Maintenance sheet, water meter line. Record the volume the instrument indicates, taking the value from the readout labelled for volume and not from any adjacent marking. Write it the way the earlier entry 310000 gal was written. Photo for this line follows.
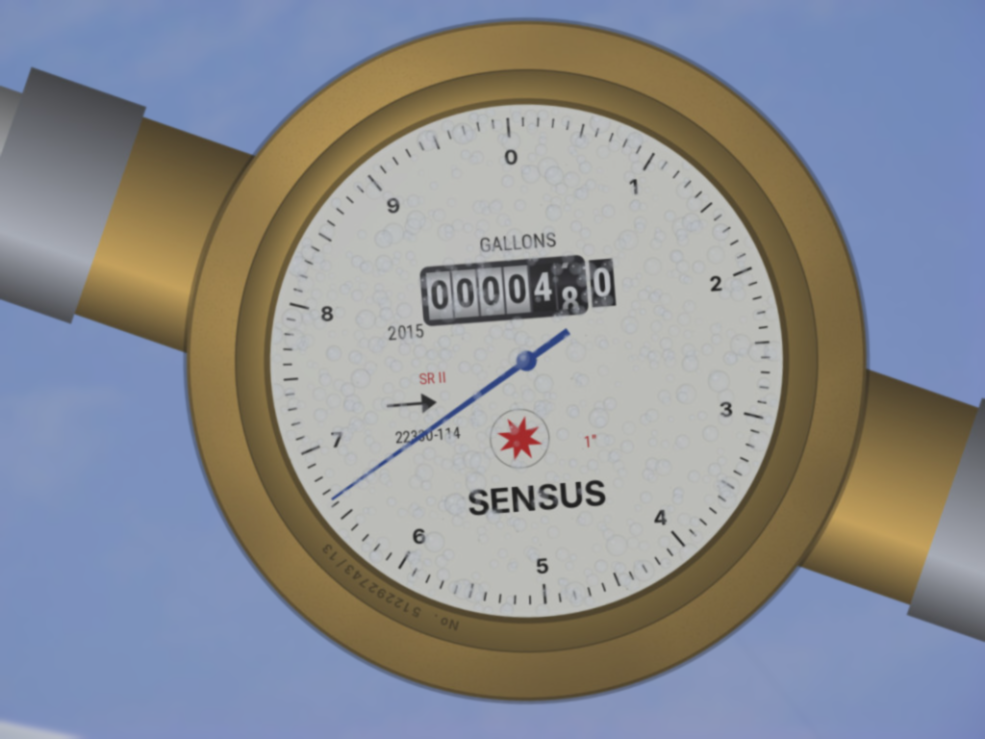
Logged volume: 476.6 gal
